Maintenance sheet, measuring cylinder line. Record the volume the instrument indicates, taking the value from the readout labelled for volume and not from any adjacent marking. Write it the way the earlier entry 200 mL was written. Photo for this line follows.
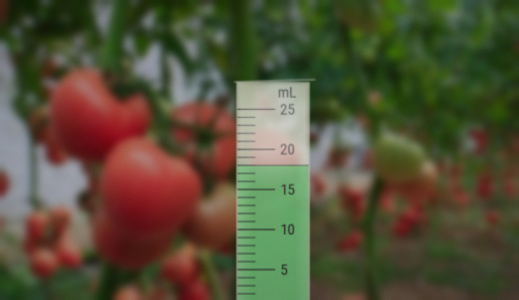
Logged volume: 18 mL
